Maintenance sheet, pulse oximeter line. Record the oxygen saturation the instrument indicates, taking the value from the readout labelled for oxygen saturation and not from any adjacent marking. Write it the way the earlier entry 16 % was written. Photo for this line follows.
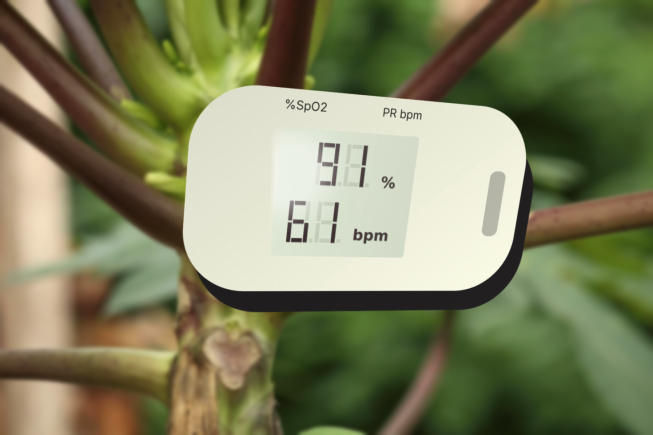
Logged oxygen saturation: 91 %
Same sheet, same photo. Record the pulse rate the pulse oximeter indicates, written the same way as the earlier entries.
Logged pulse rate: 61 bpm
